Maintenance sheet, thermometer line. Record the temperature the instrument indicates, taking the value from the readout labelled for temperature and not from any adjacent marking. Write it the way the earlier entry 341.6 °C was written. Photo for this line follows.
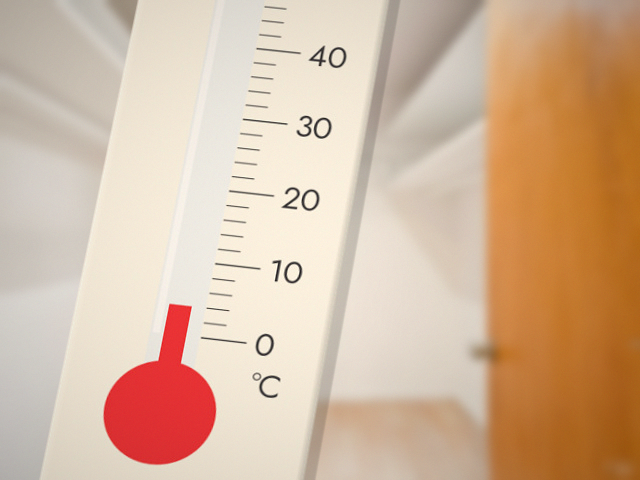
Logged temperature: 4 °C
